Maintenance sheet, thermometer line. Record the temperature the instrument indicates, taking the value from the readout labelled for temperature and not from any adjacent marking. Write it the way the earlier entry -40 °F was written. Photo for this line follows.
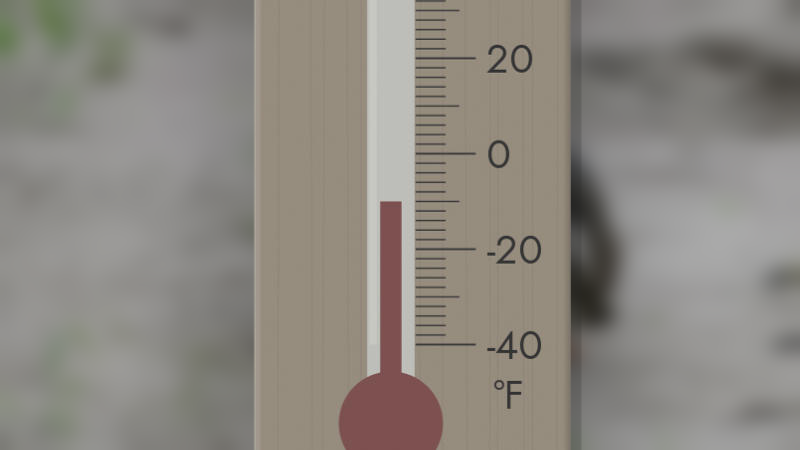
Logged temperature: -10 °F
